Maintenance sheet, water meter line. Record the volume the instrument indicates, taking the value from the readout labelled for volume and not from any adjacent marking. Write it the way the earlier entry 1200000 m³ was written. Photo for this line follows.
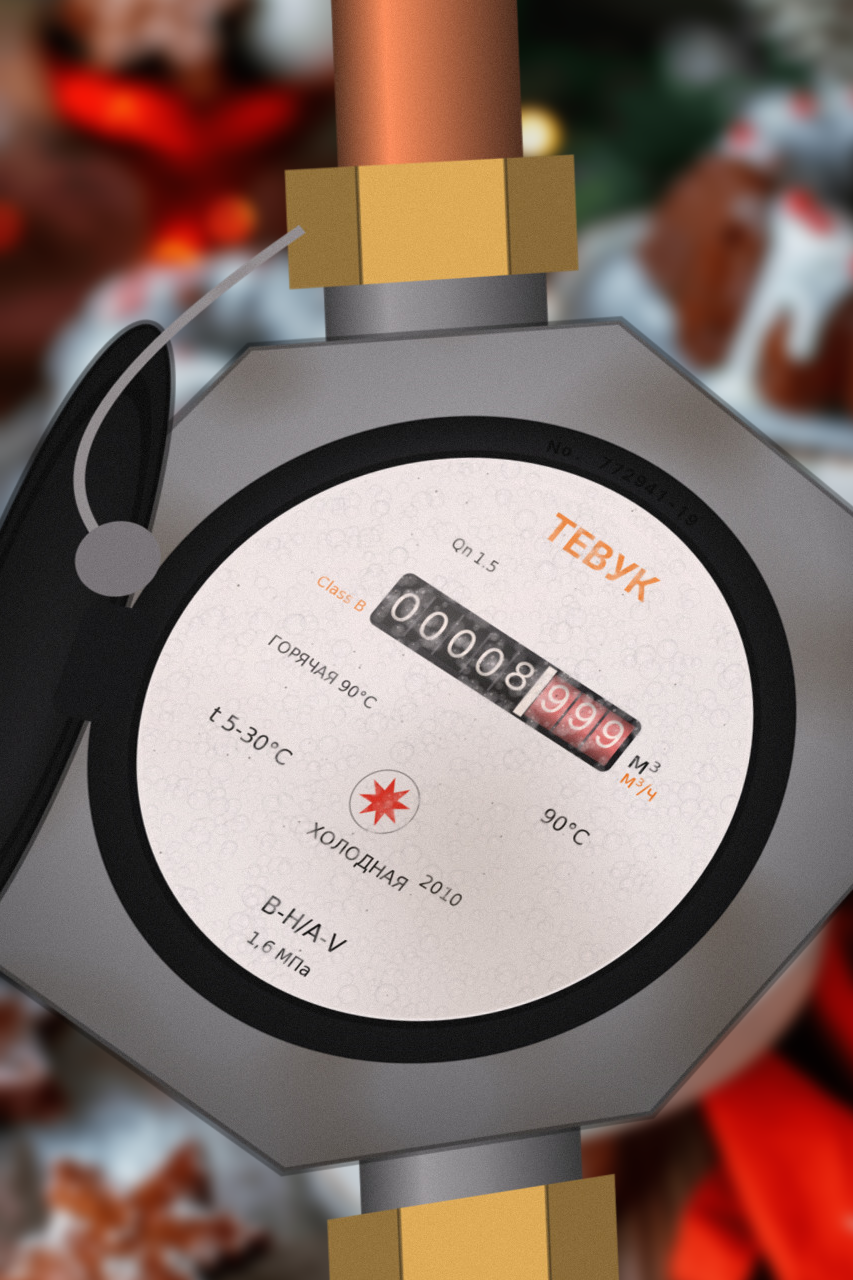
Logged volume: 8.999 m³
